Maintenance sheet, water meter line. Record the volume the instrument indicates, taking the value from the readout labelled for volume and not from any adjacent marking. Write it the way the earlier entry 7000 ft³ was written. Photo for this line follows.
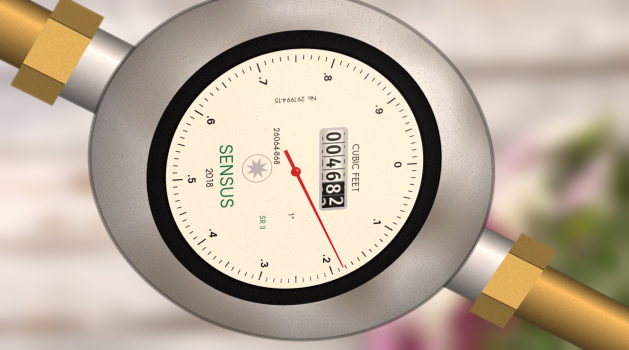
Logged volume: 4682.18 ft³
